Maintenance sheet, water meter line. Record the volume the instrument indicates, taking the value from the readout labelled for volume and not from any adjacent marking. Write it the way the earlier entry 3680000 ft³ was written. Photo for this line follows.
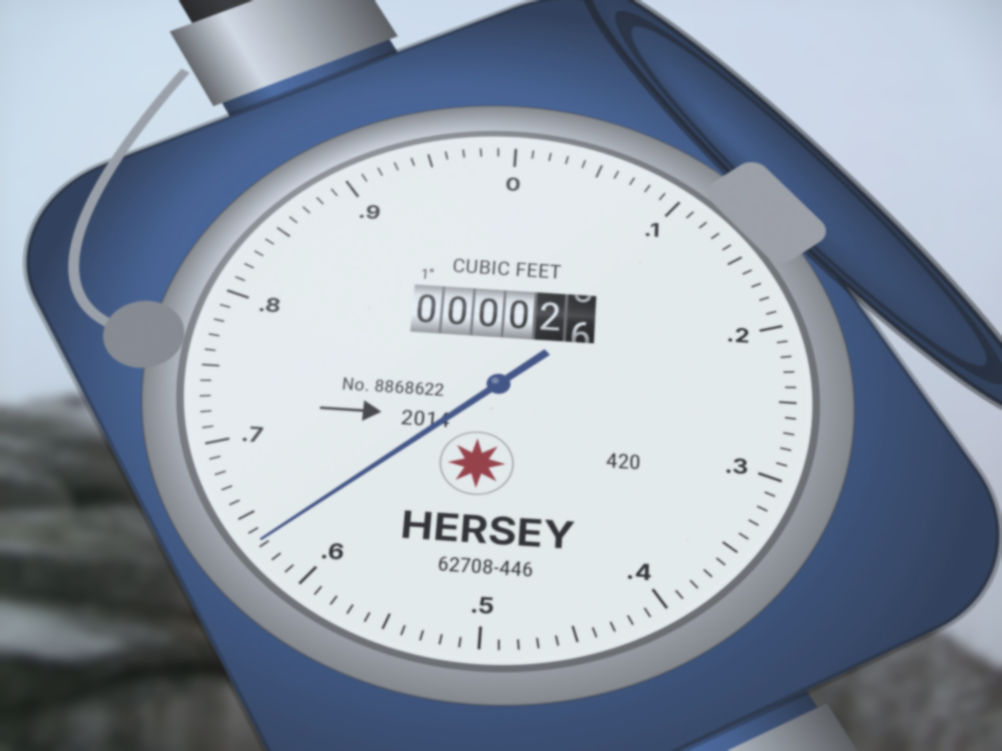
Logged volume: 25.63 ft³
